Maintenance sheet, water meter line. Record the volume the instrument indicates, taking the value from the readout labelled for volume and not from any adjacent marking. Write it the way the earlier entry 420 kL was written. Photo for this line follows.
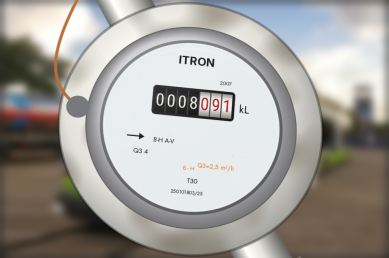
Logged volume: 8.091 kL
